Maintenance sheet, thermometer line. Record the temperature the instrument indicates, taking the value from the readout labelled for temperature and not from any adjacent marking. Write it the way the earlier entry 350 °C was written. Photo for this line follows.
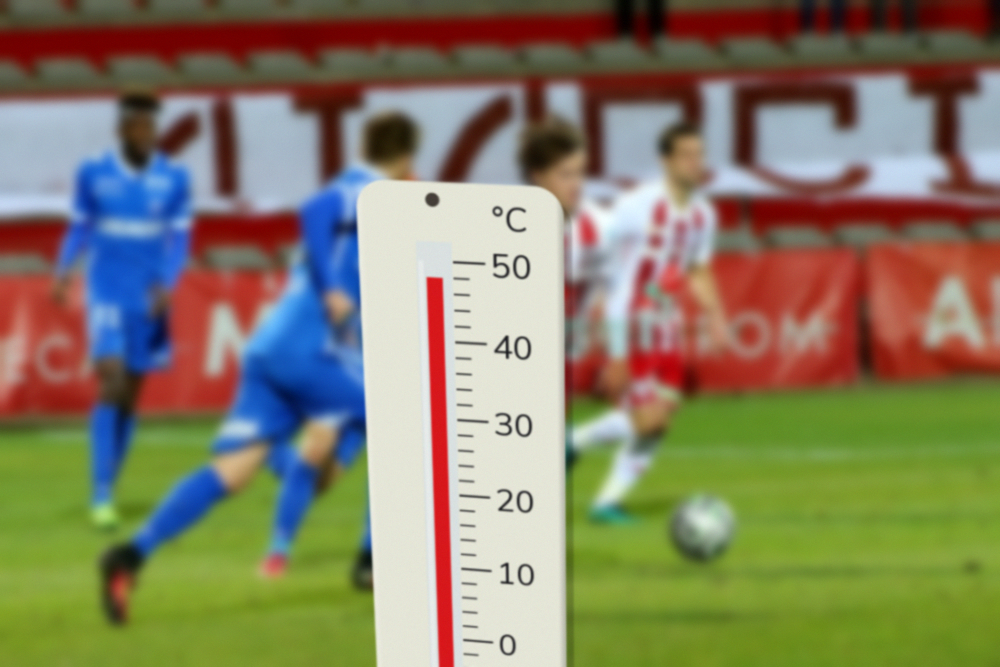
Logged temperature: 48 °C
